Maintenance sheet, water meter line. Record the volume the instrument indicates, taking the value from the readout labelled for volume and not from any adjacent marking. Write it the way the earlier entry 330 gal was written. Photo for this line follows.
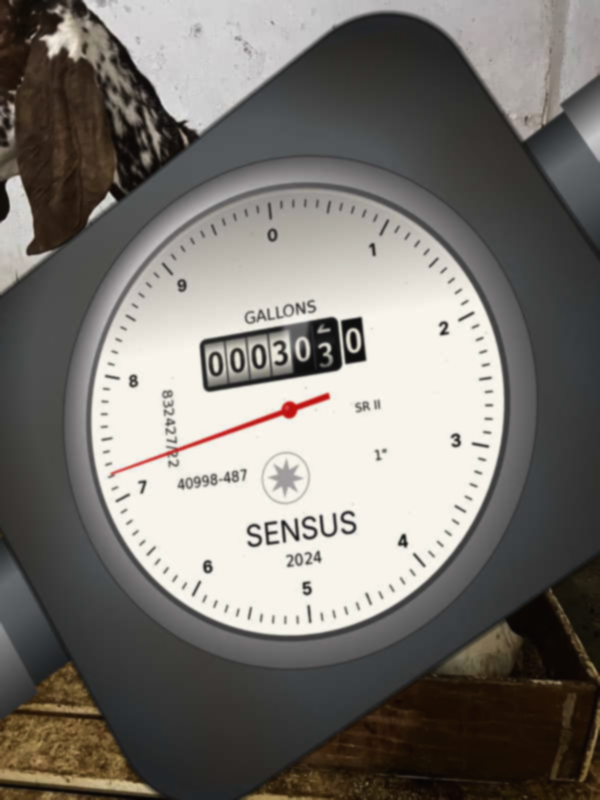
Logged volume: 3027.2 gal
